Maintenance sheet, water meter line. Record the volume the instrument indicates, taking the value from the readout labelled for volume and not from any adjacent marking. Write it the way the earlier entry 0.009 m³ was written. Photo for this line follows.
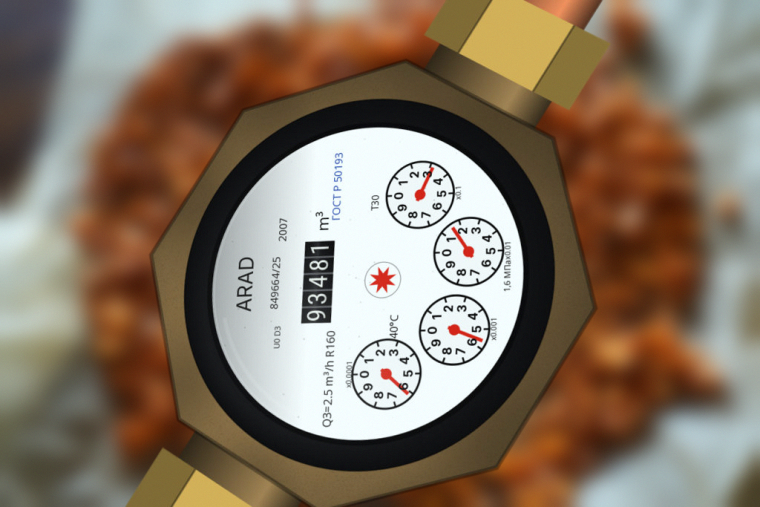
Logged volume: 93481.3156 m³
